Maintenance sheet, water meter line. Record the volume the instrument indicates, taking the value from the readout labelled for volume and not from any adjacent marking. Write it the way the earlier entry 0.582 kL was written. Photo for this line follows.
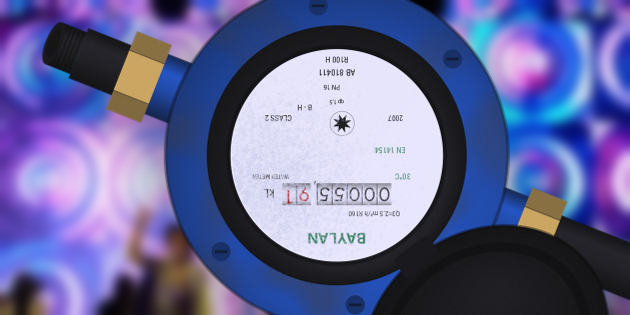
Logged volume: 55.91 kL
